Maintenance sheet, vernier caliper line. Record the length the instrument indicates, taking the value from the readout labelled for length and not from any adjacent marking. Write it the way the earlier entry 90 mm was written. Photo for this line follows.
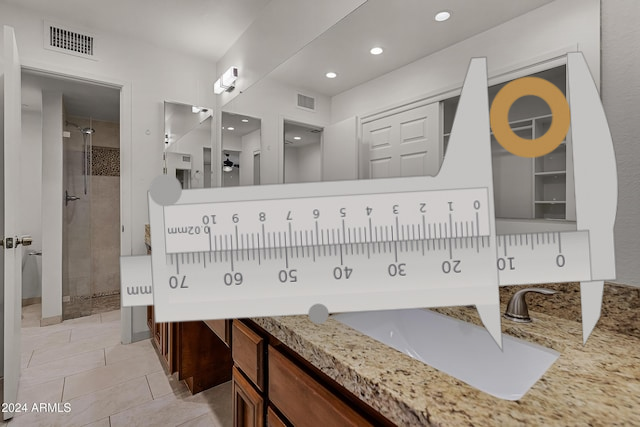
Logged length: 14.8 mm
